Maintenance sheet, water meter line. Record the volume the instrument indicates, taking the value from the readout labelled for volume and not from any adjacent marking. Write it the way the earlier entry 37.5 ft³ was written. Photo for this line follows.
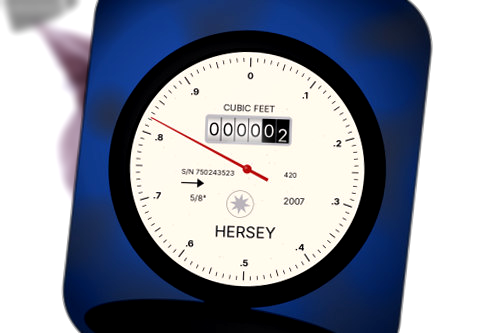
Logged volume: 1.82 ft³
